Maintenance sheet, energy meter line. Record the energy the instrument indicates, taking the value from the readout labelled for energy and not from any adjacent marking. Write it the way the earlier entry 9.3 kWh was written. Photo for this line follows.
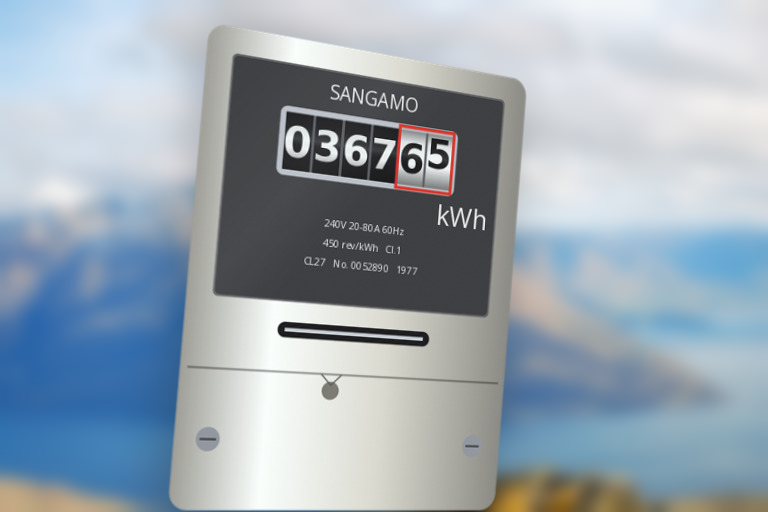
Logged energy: 367.65 kWh
